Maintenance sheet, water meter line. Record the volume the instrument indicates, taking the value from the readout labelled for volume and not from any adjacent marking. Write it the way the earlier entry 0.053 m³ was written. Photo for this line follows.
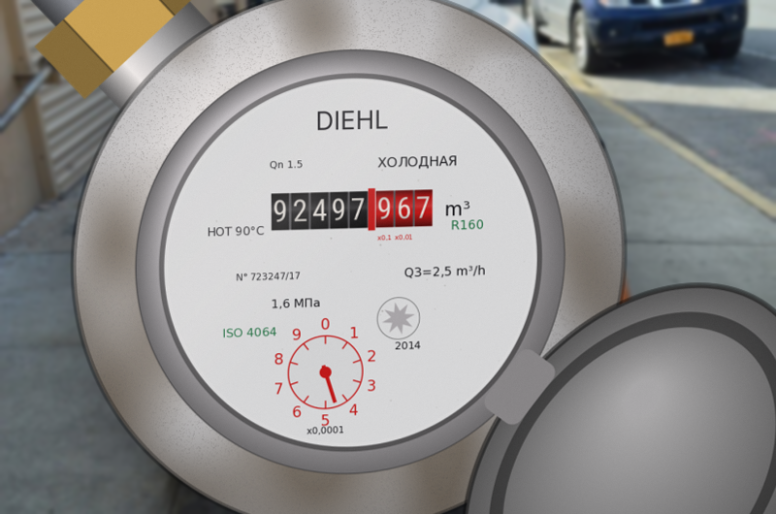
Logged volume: 92497.9674 m³
